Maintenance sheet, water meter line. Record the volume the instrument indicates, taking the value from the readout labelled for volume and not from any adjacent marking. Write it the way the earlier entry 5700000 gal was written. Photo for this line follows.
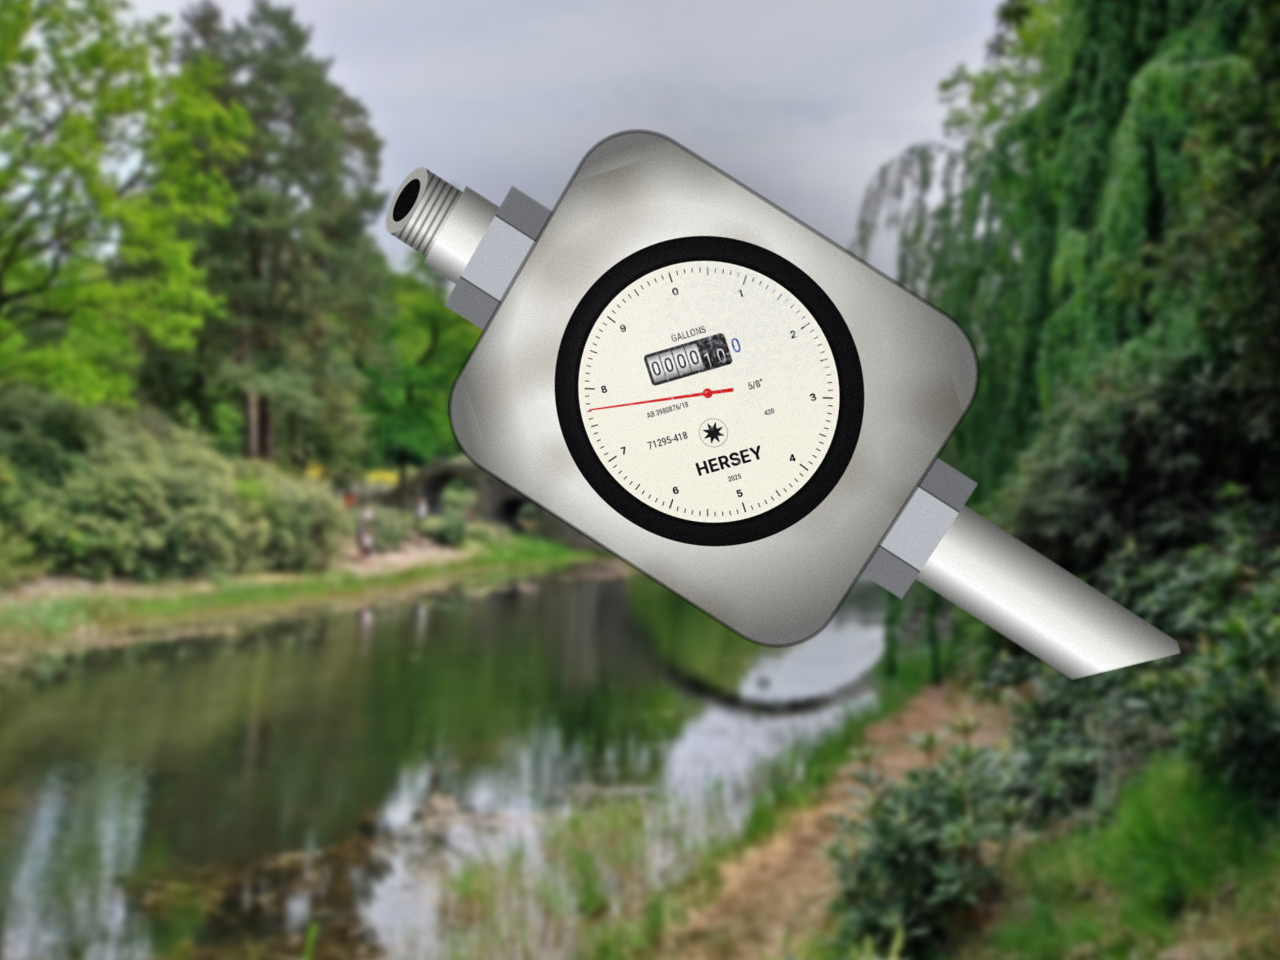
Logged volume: 97.7 gal
